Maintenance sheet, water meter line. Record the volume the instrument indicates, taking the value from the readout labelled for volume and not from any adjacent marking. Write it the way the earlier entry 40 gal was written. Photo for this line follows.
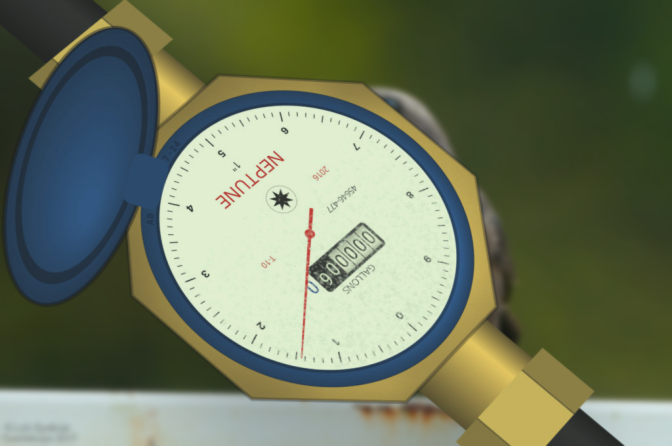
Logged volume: 61.4 gal
